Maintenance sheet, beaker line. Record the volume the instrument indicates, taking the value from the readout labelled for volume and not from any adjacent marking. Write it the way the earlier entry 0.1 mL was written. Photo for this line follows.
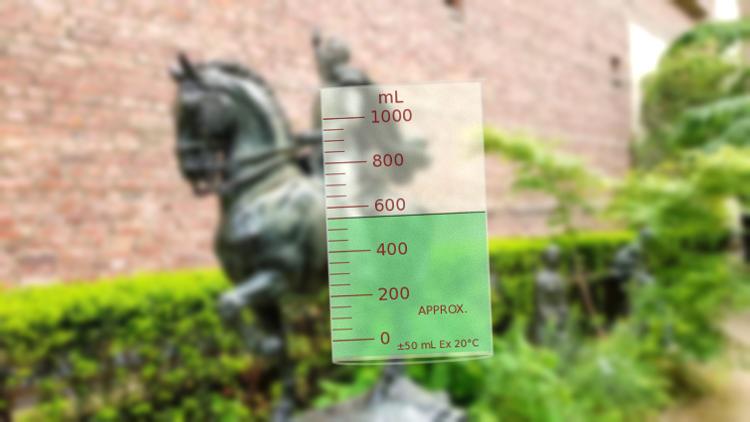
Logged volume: 550 mL
